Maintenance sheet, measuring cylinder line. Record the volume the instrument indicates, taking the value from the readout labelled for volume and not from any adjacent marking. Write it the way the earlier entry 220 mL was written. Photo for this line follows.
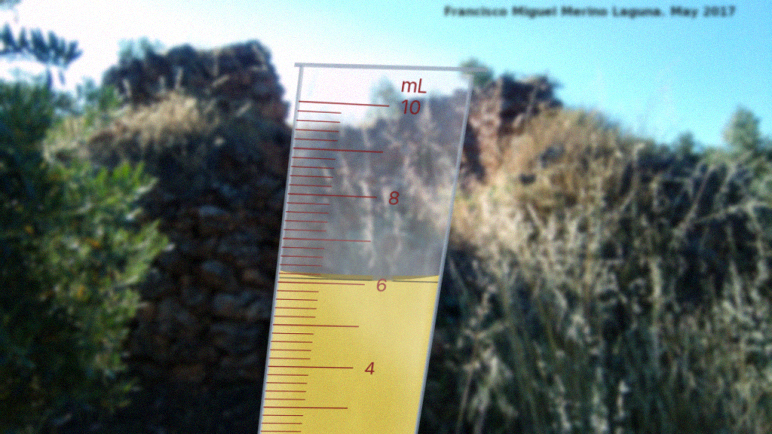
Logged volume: 6.1 mL
